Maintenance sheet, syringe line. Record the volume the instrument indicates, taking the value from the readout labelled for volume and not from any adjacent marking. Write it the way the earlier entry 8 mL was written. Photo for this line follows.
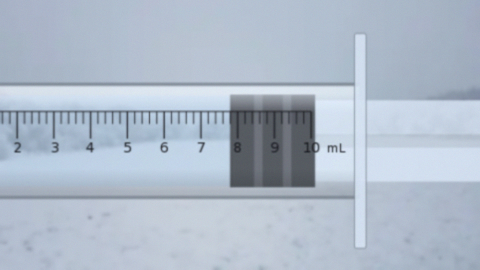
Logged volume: 7.8 mL
